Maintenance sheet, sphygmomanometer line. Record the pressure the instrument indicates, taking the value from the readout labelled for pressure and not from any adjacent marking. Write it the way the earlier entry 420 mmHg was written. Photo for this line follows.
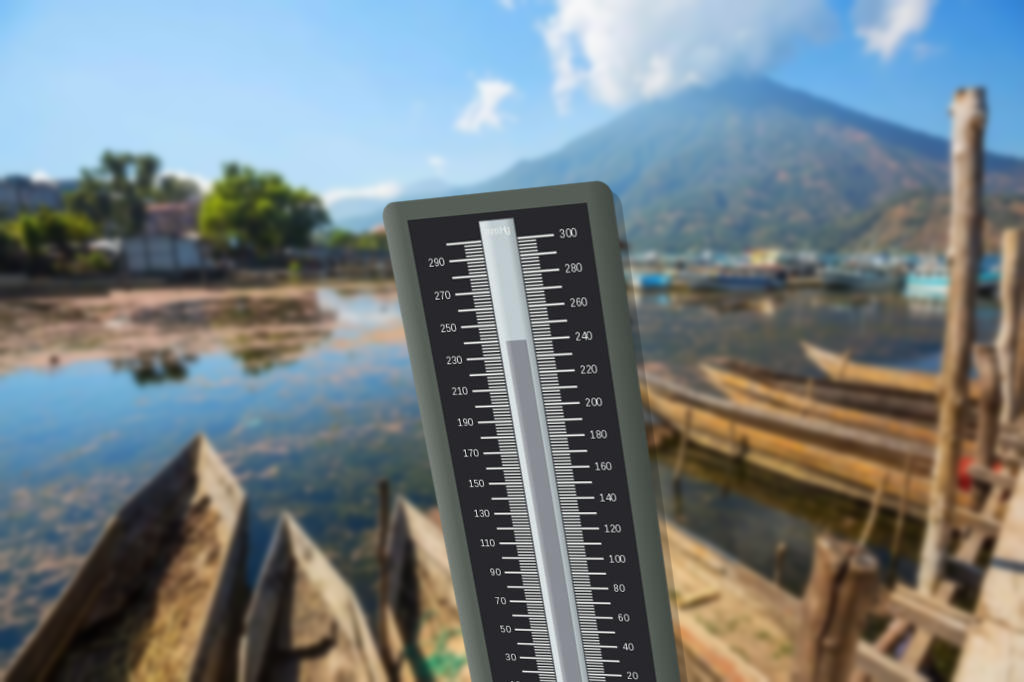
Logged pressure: 240 mmHg
